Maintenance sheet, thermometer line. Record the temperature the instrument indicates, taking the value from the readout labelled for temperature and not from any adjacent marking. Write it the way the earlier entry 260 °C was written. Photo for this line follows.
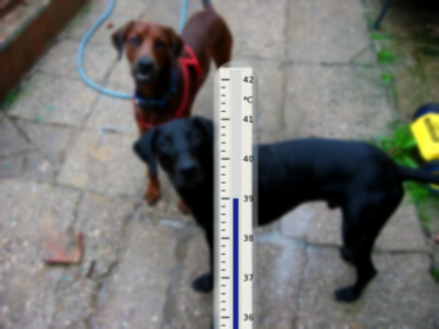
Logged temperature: 39 °C
